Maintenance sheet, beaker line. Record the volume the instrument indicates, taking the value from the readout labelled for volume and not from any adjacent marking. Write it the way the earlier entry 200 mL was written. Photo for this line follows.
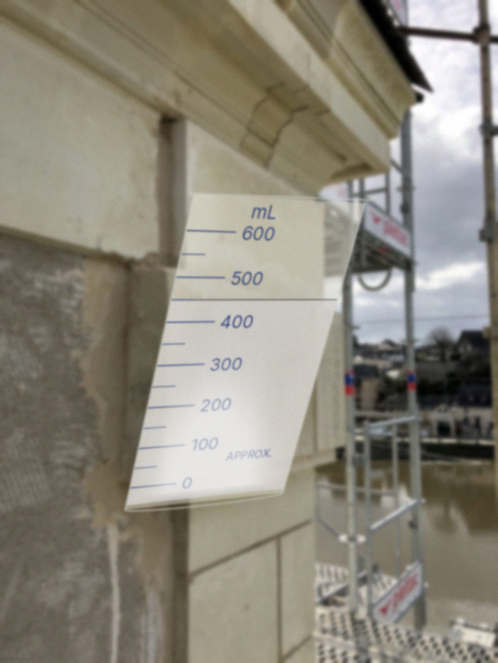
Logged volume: 450 mL
